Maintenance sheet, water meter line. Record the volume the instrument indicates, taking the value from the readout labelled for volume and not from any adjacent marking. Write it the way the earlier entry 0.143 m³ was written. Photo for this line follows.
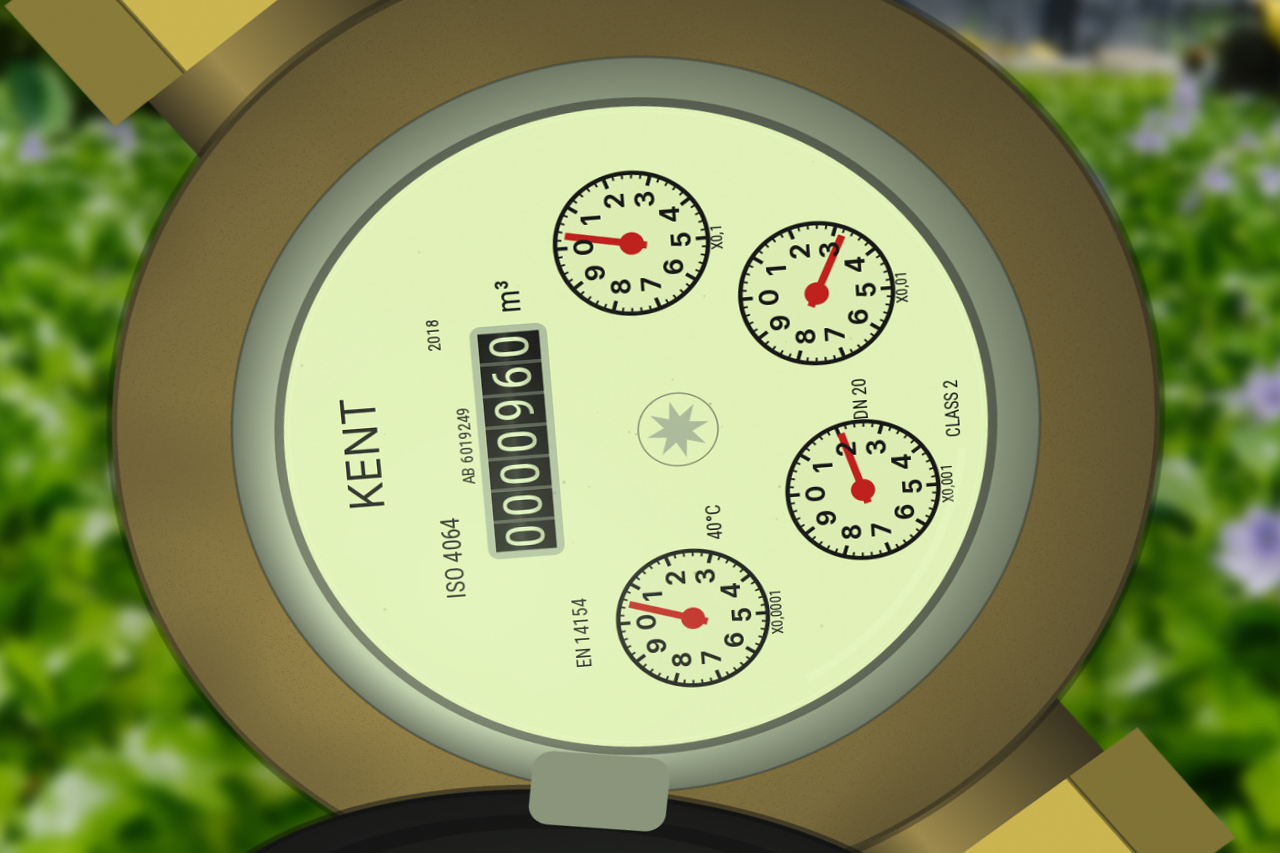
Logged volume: 960.0320 m³
